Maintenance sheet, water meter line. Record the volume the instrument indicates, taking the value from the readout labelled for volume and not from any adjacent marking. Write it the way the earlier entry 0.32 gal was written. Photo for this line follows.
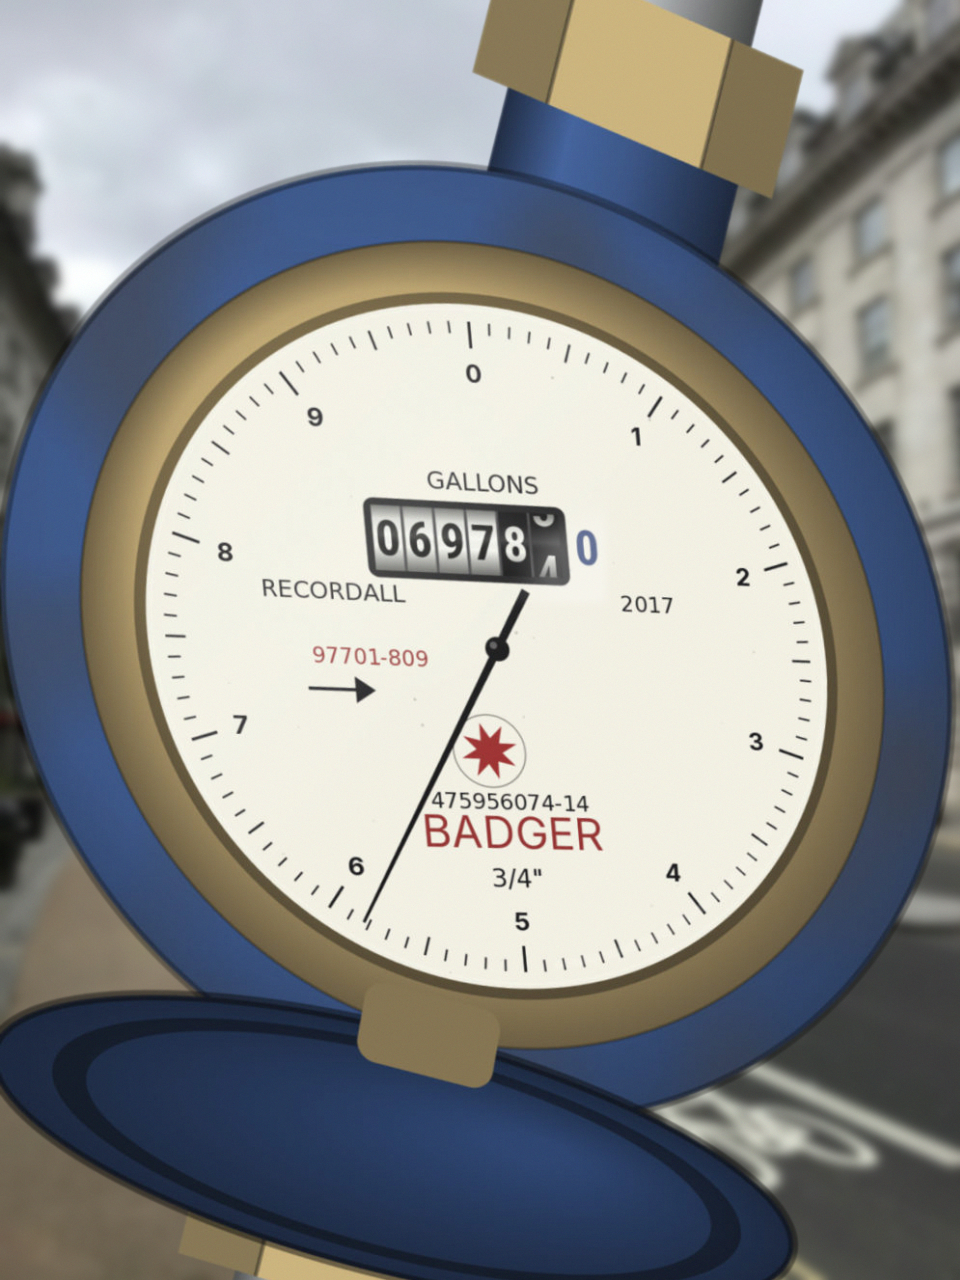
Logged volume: 697835.8 gal
